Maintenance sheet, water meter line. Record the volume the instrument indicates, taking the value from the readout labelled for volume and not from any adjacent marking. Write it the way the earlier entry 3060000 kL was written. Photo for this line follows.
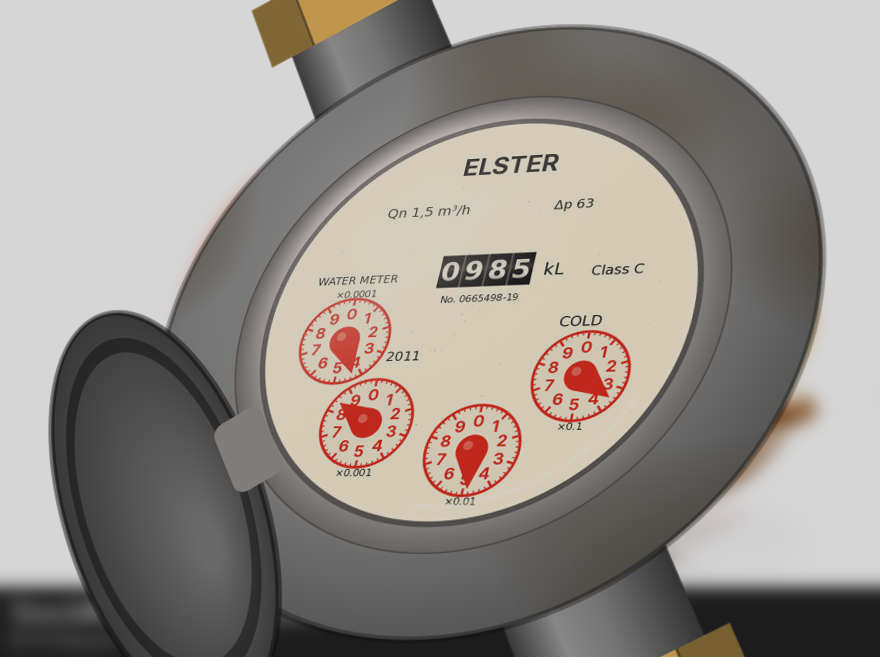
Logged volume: 985.3484 kL
